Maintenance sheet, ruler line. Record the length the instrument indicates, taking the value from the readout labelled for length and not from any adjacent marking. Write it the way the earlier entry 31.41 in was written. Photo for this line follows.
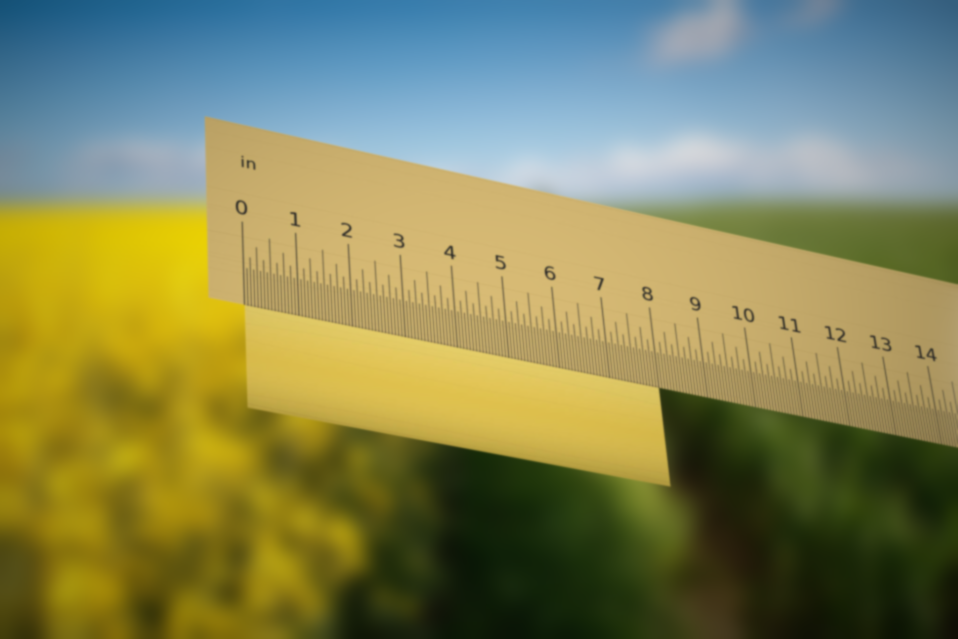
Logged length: 8 in
